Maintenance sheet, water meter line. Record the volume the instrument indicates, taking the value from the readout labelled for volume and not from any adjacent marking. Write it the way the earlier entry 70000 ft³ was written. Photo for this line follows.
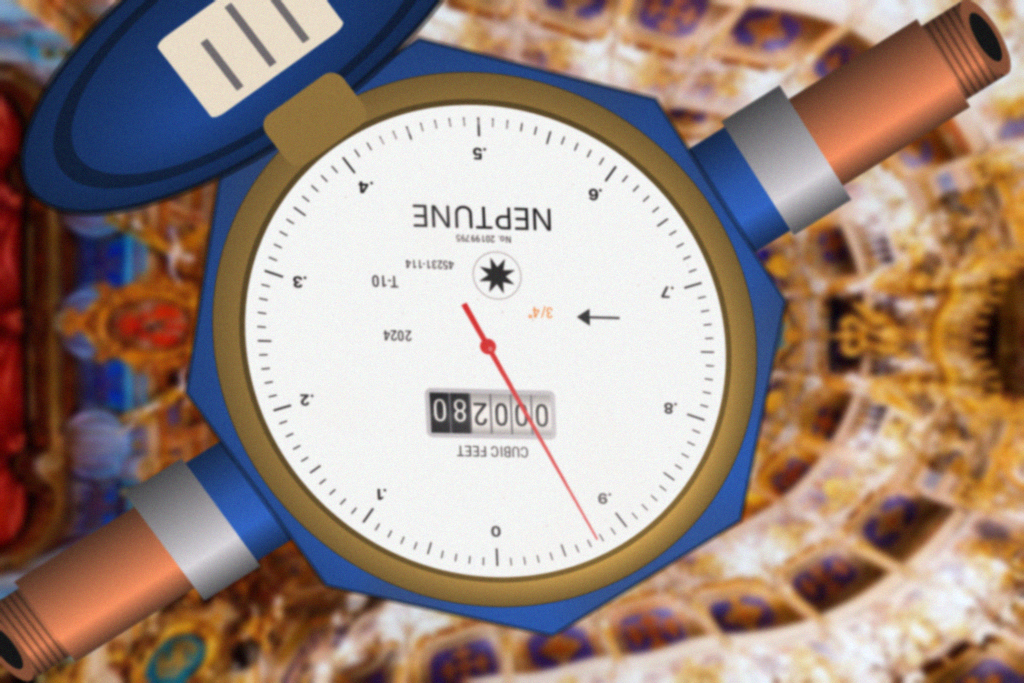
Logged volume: 279.92 ft³
